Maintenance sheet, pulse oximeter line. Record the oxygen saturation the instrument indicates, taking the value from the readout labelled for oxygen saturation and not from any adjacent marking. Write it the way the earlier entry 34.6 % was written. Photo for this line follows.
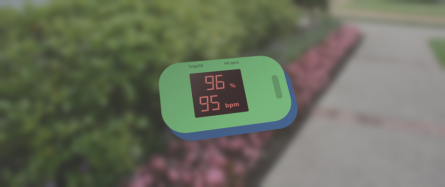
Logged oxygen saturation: 96 %
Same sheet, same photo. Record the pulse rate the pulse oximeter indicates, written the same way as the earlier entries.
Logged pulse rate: 95 bpm
